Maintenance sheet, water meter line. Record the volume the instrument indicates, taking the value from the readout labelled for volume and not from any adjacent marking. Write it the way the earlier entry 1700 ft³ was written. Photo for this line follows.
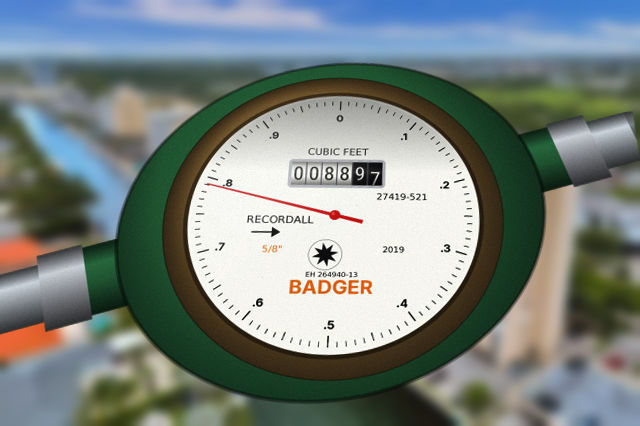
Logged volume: 8896.79 ft³
